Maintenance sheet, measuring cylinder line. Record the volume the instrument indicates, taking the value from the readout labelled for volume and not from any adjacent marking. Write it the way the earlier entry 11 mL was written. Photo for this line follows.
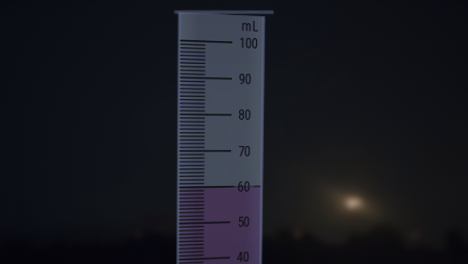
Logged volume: 60 mL
